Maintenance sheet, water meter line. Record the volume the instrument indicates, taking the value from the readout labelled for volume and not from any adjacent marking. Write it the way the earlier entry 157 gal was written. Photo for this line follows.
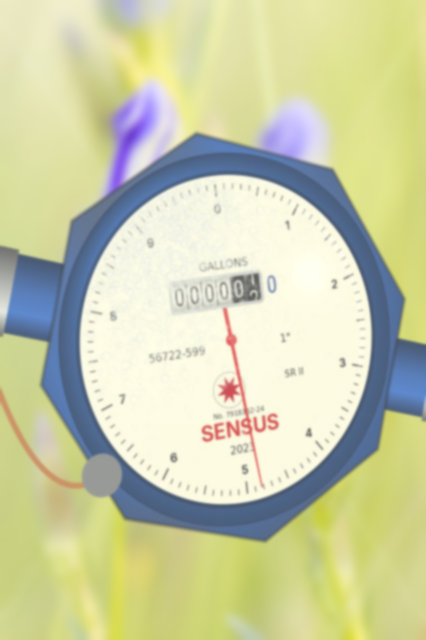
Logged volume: 14.8 gal
